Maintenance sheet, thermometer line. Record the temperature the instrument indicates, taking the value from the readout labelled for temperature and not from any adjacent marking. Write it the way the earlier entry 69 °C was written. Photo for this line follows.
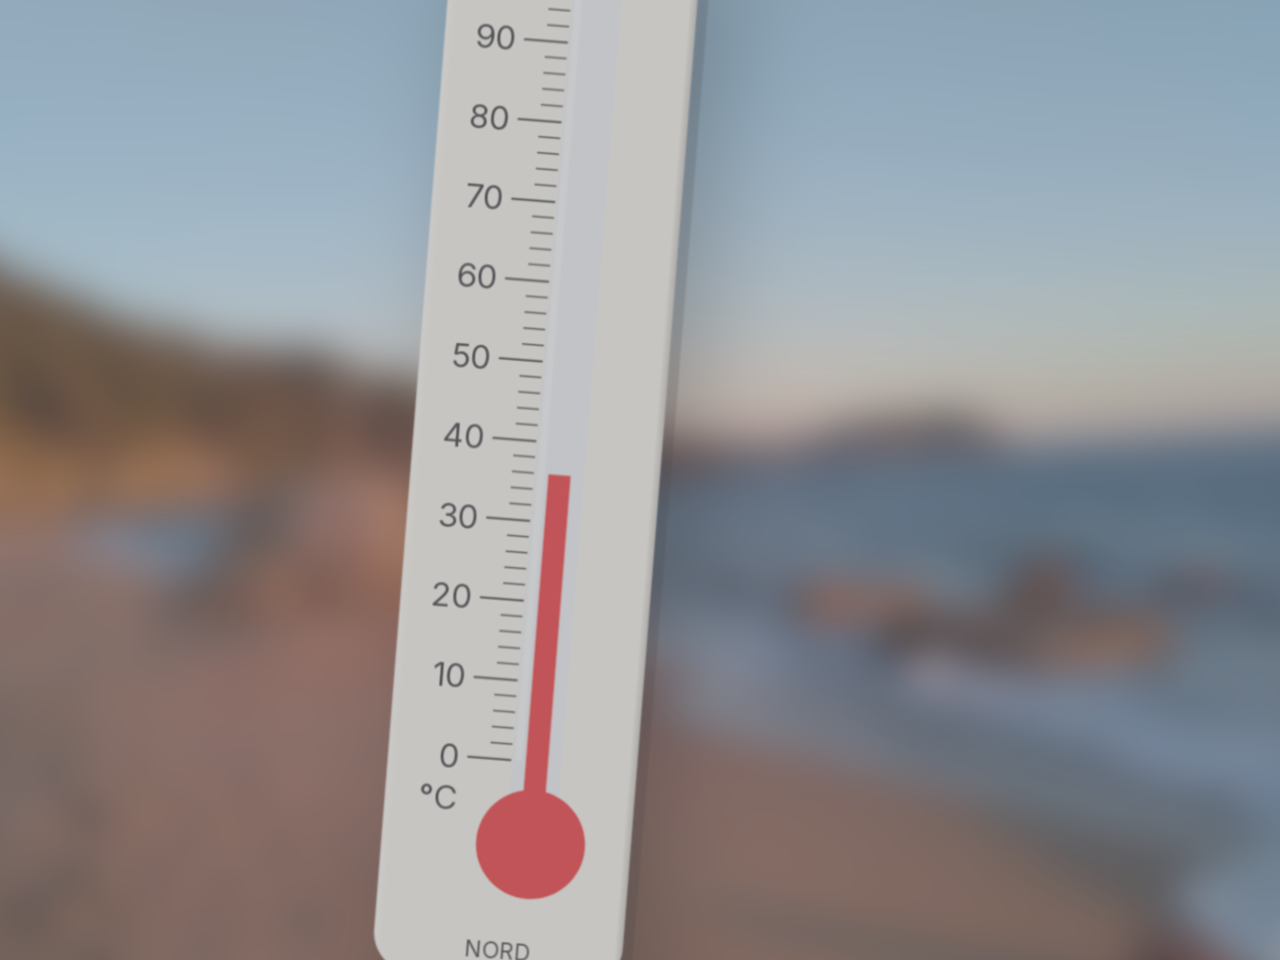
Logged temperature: 36 °C
